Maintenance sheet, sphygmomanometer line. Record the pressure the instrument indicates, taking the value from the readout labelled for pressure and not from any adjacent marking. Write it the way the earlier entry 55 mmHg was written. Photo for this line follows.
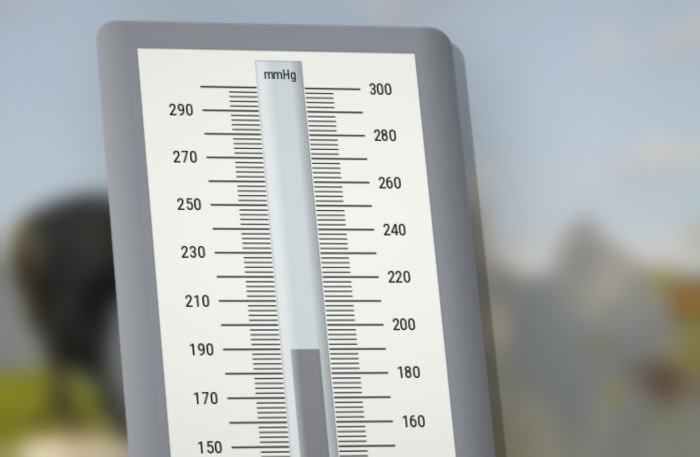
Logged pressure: 190 mmHg
